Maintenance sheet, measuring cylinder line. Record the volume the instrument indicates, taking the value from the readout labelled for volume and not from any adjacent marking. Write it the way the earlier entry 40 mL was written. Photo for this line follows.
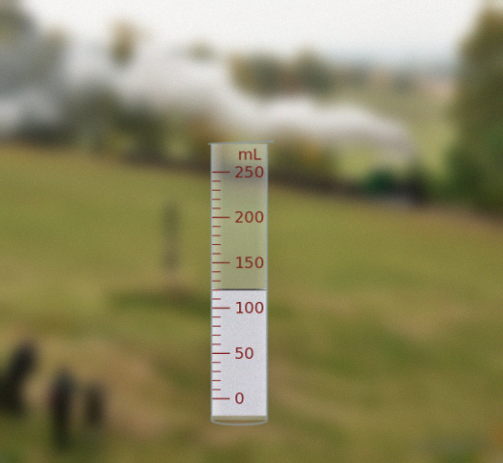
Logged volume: 120 mL
